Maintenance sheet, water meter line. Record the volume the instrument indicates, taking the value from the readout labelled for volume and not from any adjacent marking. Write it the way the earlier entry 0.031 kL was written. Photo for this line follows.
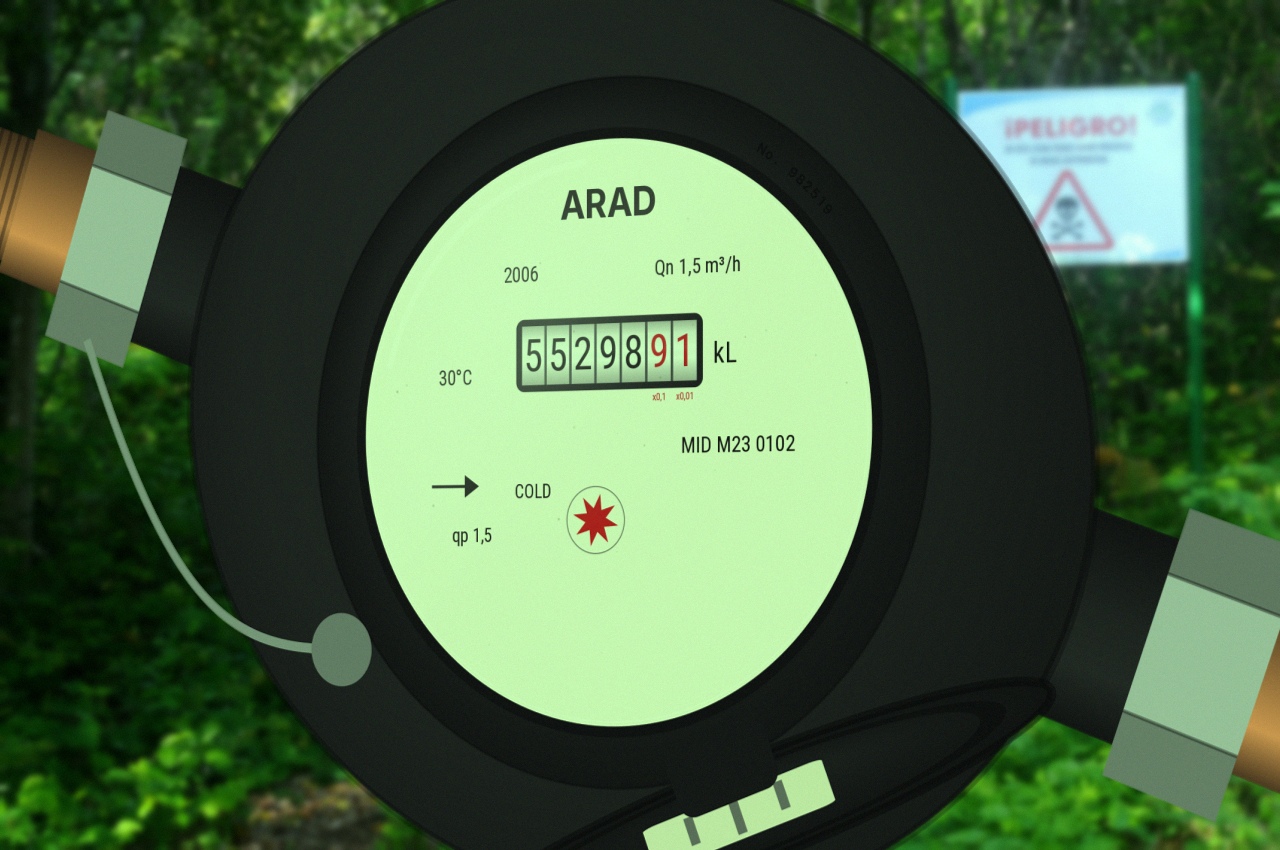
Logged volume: 55298.91 kL
